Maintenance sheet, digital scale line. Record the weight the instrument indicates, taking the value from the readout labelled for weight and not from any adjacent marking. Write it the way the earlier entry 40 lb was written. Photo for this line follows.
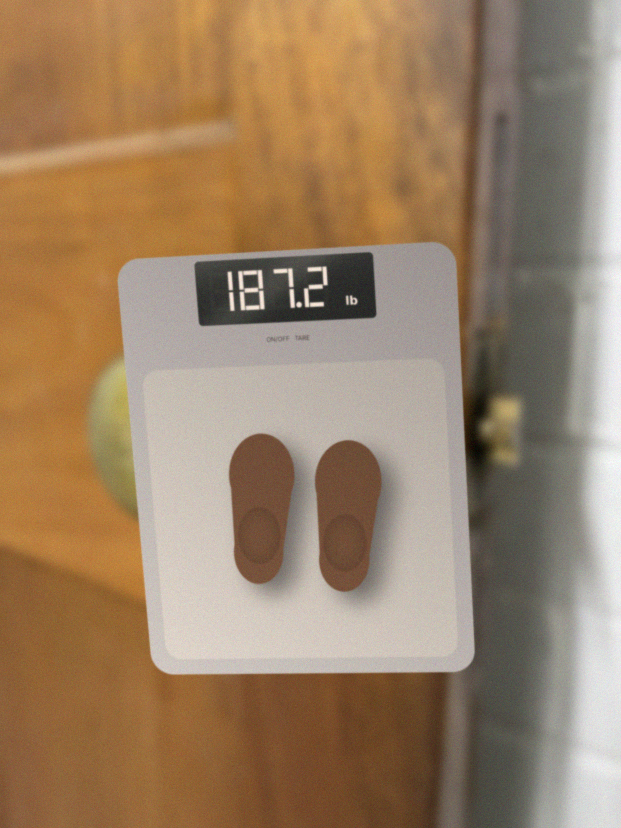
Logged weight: 187.2 lb
